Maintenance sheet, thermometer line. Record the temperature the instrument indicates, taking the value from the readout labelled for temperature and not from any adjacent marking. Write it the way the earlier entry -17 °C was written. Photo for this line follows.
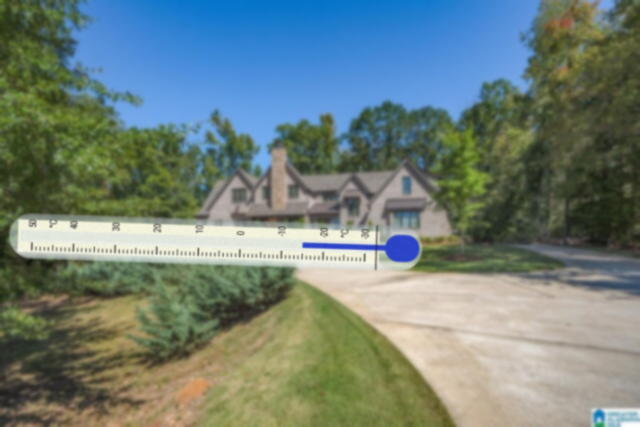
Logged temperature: -15 °C
